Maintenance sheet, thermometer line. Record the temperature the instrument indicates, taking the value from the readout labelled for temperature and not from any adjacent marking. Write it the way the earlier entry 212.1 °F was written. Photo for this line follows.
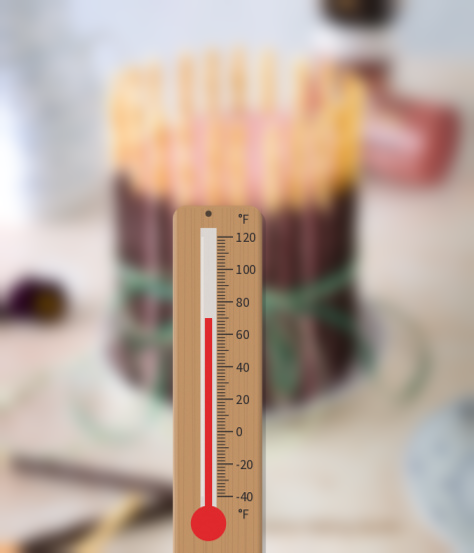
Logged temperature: 70 °F
